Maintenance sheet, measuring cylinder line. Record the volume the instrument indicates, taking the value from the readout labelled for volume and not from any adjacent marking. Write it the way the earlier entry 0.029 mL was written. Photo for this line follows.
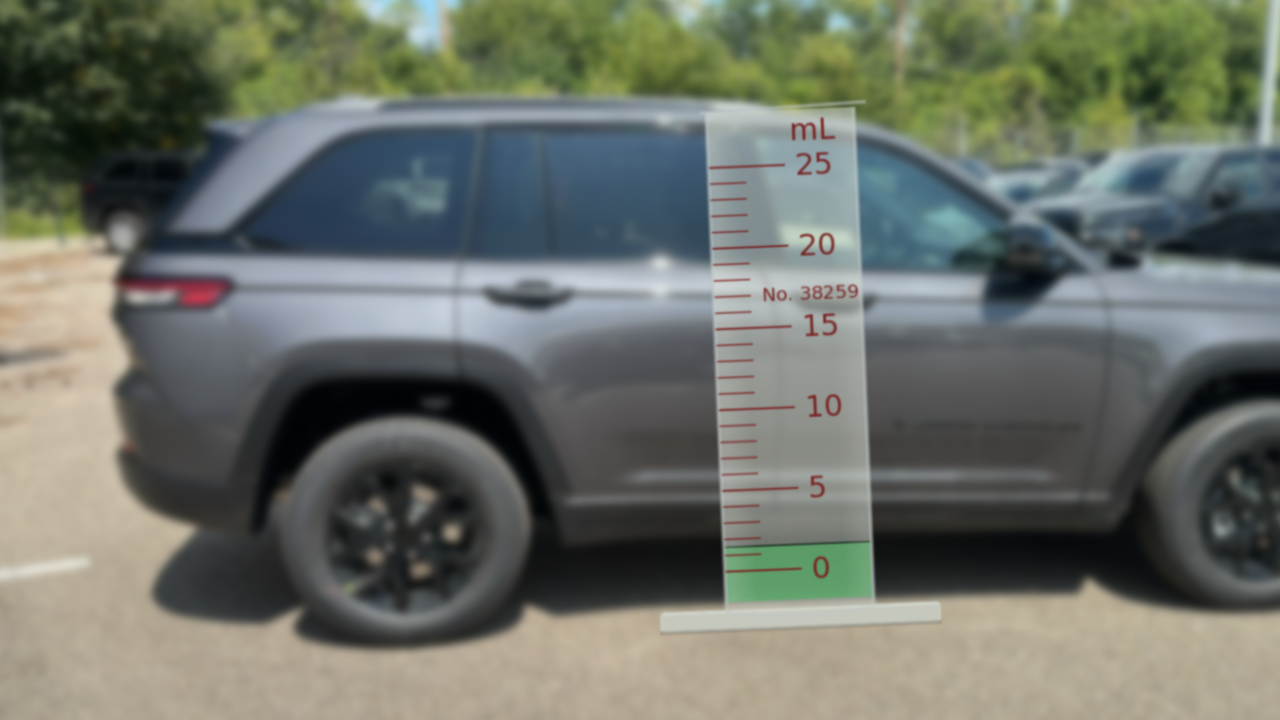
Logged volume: 1.5 mL
